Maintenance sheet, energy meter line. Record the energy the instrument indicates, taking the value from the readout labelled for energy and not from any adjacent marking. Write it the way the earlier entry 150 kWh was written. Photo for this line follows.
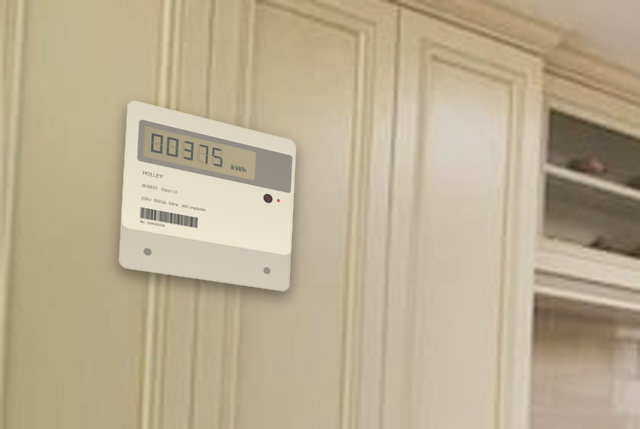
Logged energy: 375 kWh
